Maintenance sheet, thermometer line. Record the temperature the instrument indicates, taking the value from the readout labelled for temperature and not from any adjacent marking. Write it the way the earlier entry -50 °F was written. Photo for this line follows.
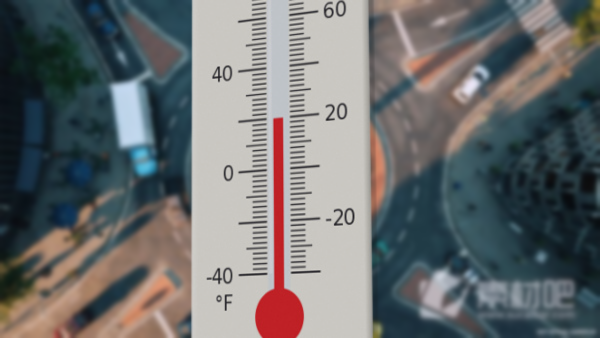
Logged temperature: 20 °F
